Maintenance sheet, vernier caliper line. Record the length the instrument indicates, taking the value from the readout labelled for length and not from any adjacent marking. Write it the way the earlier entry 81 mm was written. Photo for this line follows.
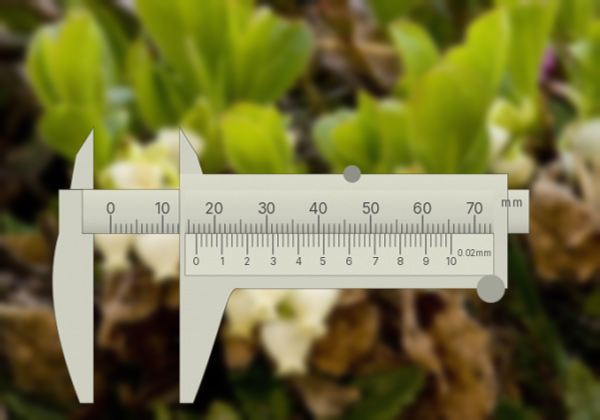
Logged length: 16.5 mm
